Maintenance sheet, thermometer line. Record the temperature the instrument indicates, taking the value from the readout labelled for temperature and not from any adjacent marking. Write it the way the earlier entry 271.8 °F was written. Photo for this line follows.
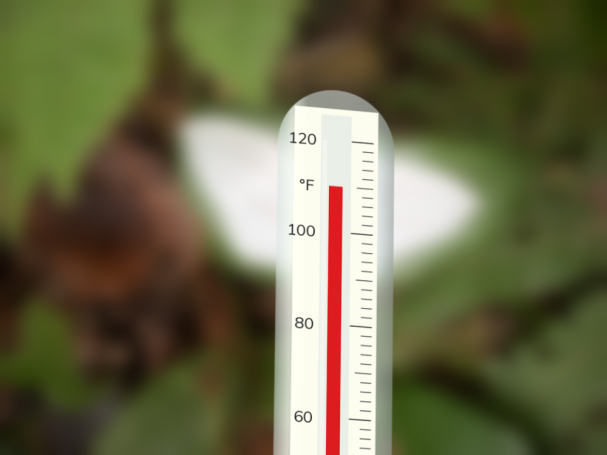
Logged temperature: 110 °F
